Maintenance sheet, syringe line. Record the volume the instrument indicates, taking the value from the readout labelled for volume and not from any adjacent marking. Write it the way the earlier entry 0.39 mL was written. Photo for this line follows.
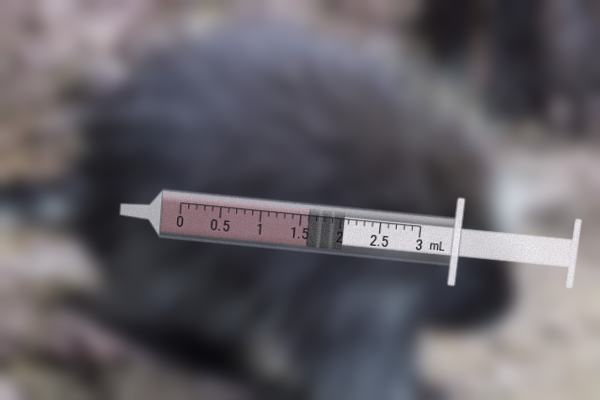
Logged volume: 1.6 mL
